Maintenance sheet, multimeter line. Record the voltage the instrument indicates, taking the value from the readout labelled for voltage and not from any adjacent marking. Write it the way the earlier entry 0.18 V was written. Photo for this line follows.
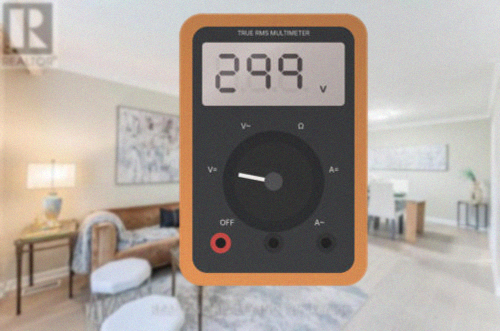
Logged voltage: 299 V
